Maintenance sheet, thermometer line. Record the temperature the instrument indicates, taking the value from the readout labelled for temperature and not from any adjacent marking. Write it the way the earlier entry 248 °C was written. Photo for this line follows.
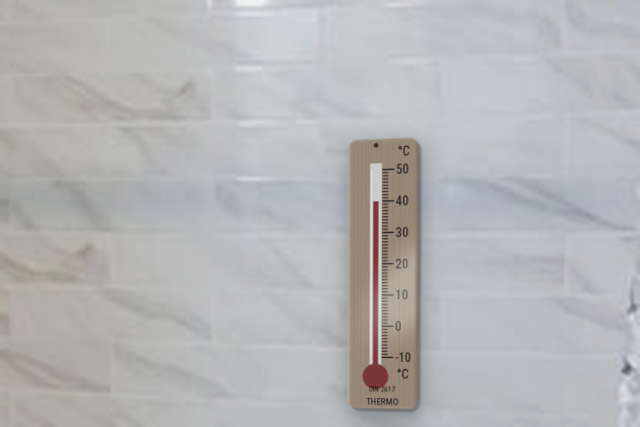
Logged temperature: 40 °C
